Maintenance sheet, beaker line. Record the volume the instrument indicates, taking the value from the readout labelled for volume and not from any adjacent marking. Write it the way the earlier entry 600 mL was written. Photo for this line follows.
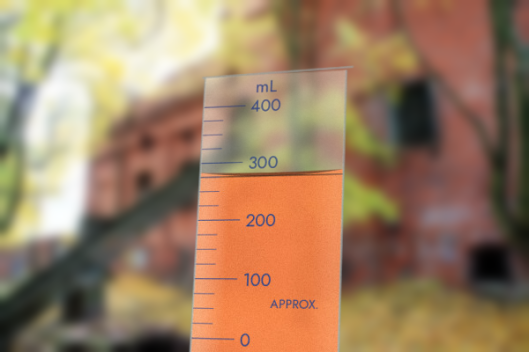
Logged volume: 275 mL
